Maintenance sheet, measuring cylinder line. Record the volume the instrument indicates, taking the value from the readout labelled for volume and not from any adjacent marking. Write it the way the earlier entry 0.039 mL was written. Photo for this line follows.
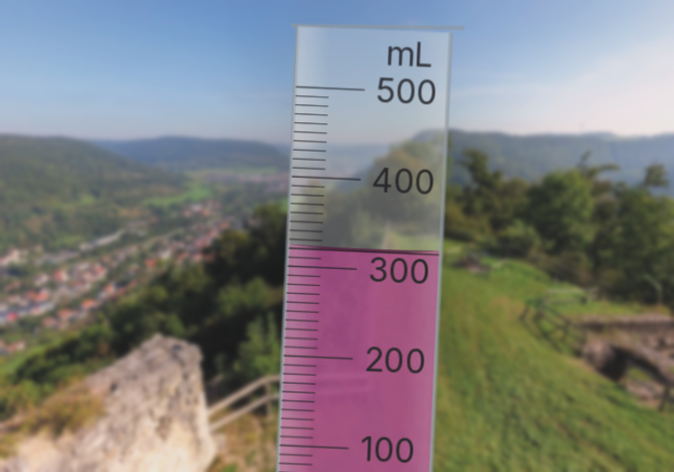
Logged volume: 320 mL
